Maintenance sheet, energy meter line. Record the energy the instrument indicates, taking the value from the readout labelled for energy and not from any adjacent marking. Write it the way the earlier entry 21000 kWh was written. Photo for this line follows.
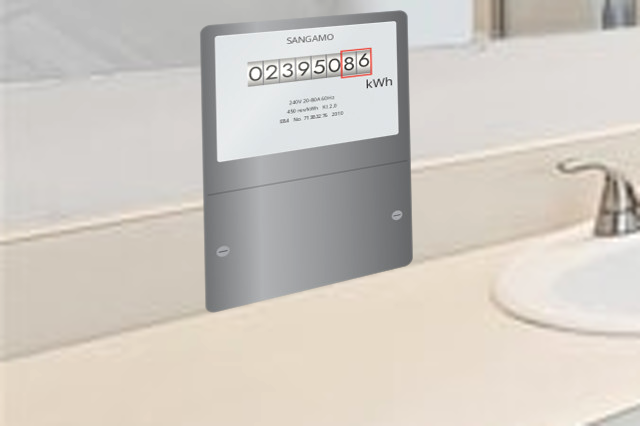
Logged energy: 23950.86 kWh
